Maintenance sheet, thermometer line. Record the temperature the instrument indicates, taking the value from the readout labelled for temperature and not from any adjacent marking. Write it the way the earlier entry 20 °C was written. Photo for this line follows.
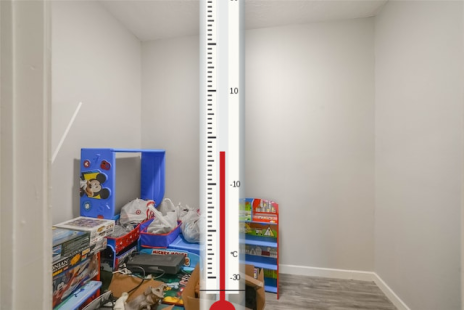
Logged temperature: -3 °C
